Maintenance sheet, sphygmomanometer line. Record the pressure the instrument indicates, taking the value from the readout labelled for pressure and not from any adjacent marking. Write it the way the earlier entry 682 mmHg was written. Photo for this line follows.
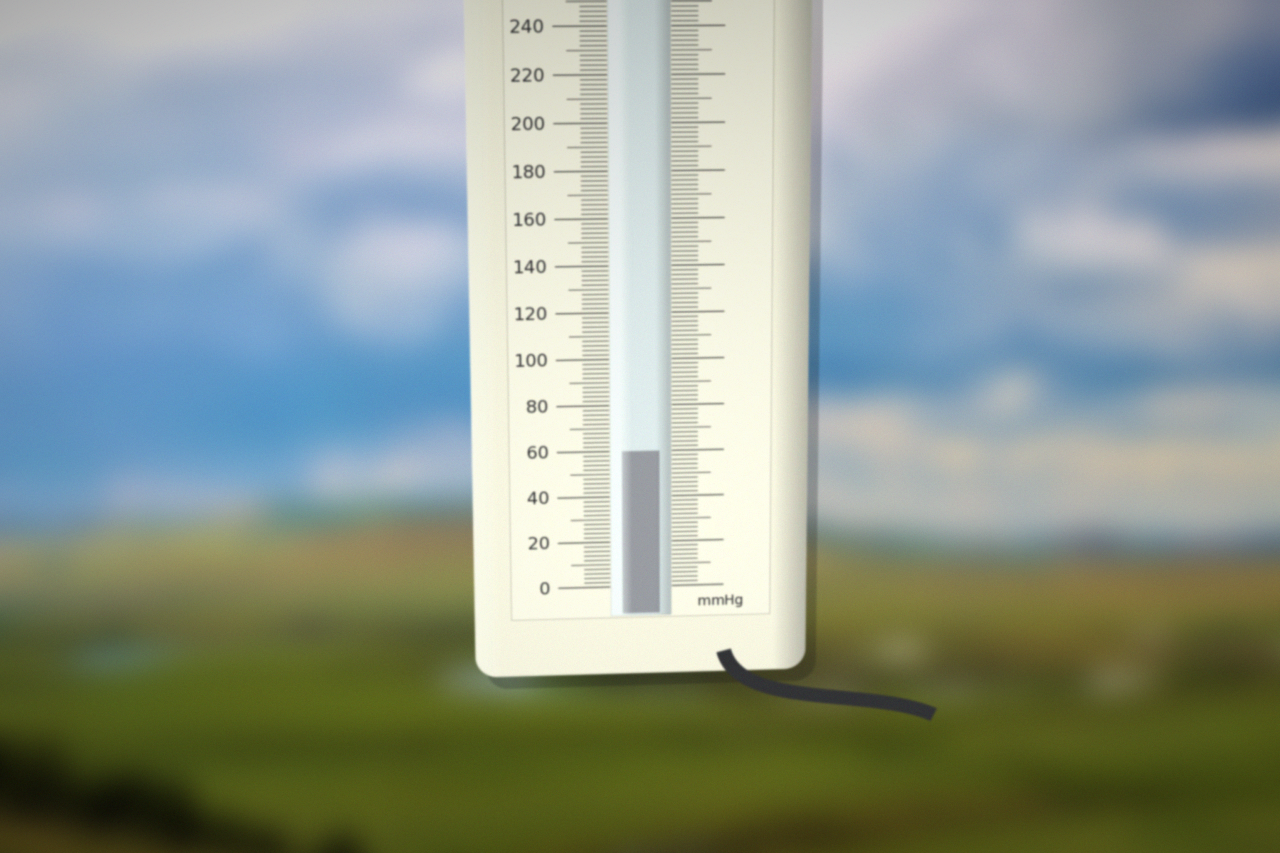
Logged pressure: 60 mmHg
